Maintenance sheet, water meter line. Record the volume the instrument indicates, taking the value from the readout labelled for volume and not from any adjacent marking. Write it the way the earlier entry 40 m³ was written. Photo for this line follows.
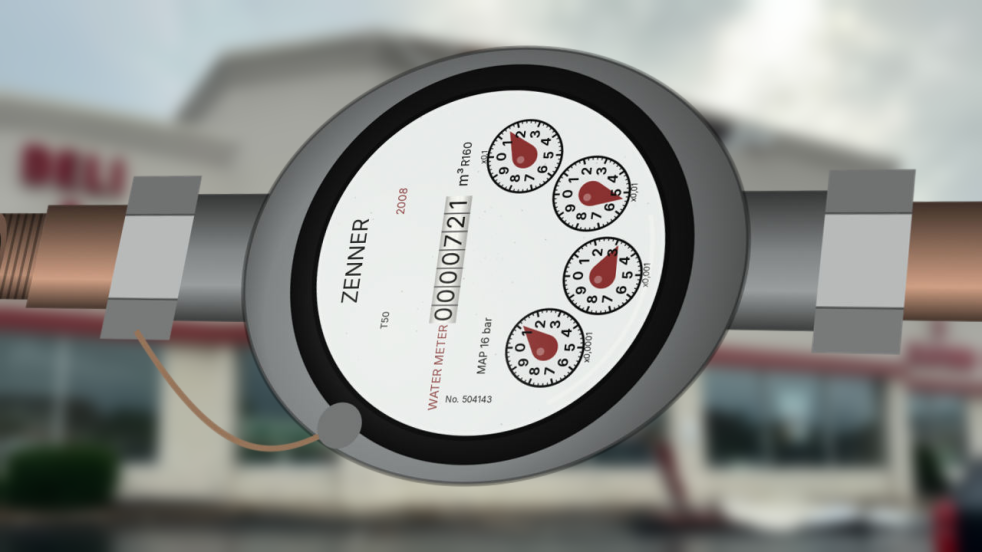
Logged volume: 721.1531 m³
